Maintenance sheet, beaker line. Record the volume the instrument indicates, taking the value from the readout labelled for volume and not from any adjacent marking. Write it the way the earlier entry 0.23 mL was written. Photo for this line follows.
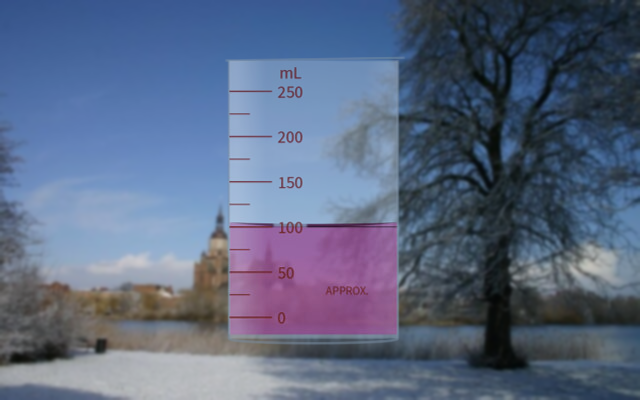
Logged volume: 100 mL
